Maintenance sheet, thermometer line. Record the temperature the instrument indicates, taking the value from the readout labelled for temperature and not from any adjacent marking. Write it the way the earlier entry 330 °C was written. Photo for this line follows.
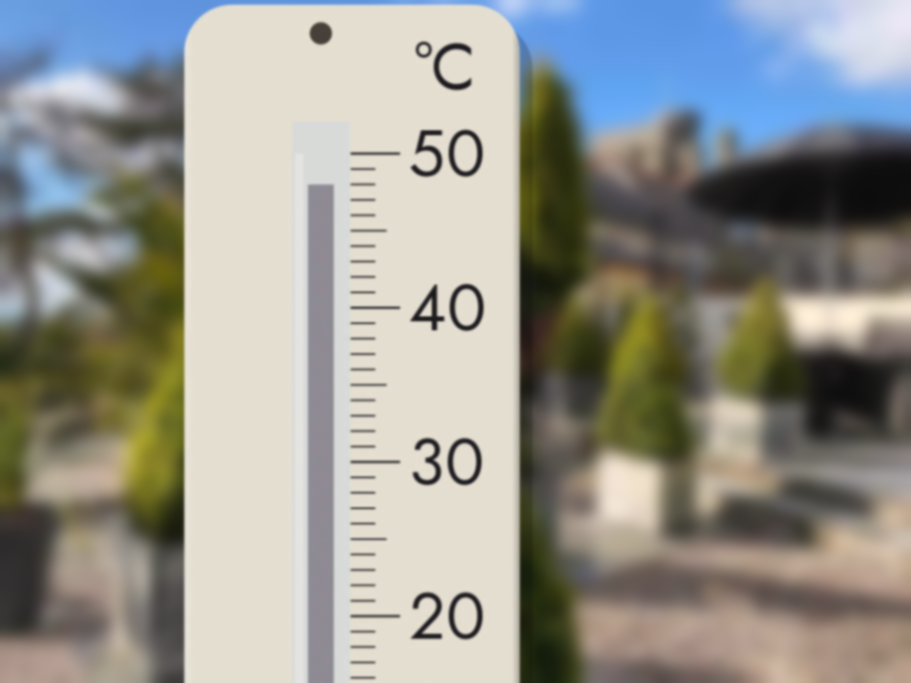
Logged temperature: 48 °C
